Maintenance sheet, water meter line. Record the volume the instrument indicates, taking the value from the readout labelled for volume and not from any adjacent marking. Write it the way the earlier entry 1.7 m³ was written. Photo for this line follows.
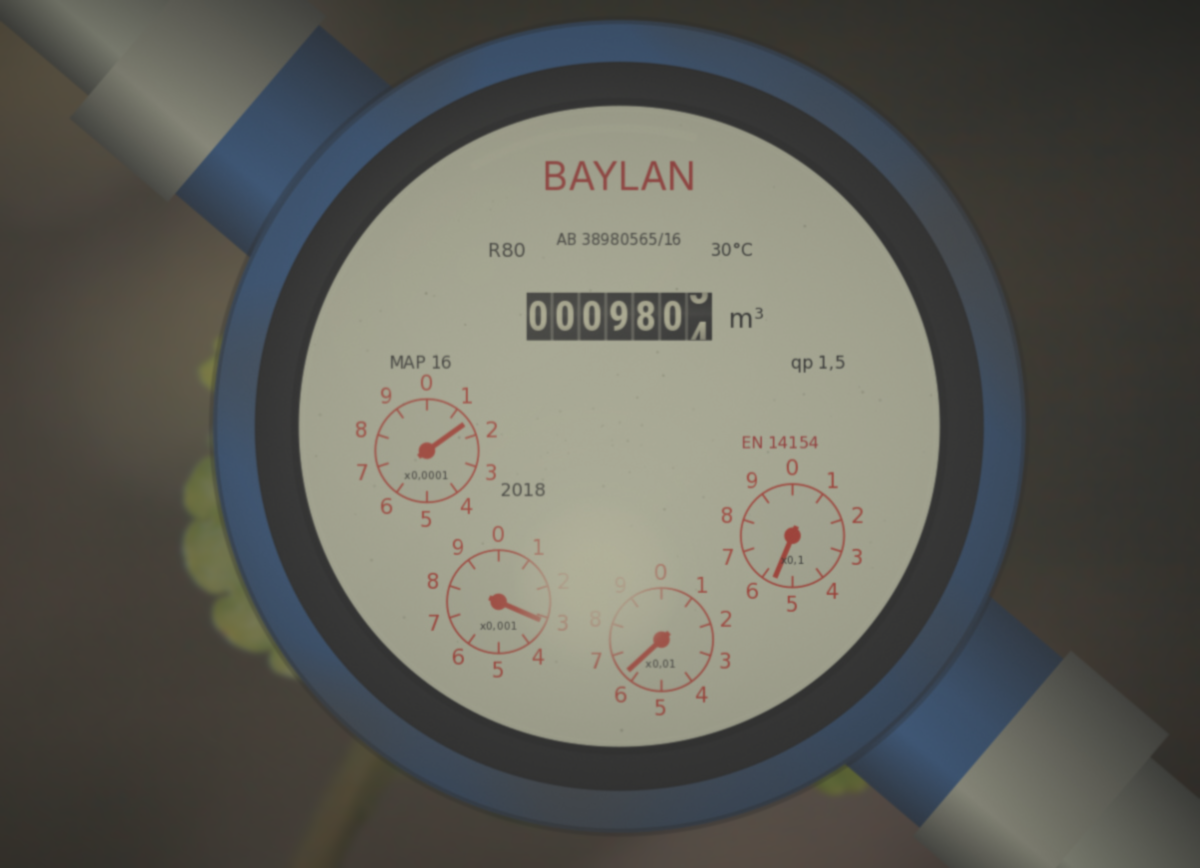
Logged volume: 9803.5631 m³
